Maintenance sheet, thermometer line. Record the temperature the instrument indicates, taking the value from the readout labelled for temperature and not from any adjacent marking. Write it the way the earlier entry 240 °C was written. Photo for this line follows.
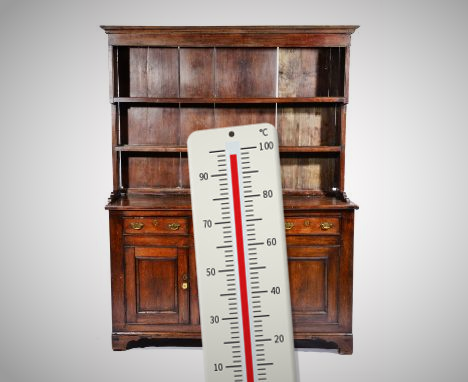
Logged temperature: 98 °C
